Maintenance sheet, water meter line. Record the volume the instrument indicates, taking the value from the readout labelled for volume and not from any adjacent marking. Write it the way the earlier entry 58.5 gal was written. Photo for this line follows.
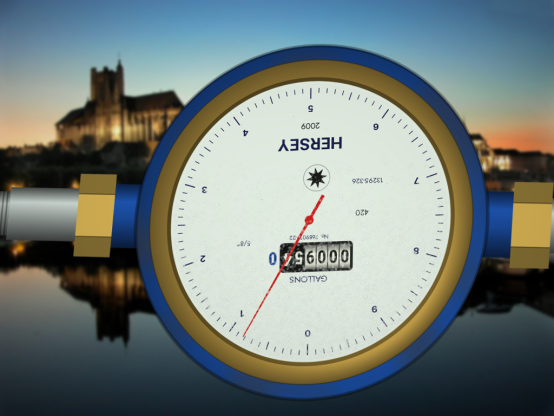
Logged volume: 9540.8 gal
